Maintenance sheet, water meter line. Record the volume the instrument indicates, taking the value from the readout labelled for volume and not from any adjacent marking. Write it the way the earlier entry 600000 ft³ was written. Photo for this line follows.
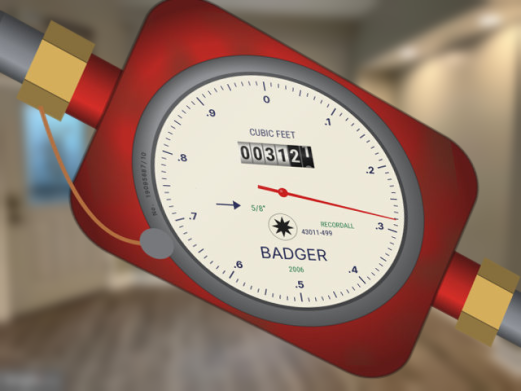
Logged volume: 3121.28 ft³
